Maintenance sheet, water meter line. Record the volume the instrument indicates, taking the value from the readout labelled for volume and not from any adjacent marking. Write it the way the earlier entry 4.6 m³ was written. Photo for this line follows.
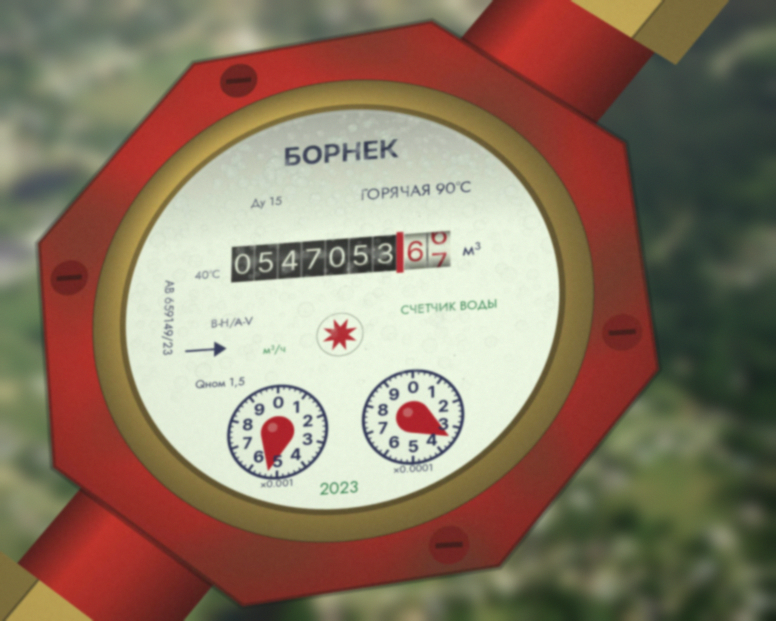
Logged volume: 547053.6653 m³
